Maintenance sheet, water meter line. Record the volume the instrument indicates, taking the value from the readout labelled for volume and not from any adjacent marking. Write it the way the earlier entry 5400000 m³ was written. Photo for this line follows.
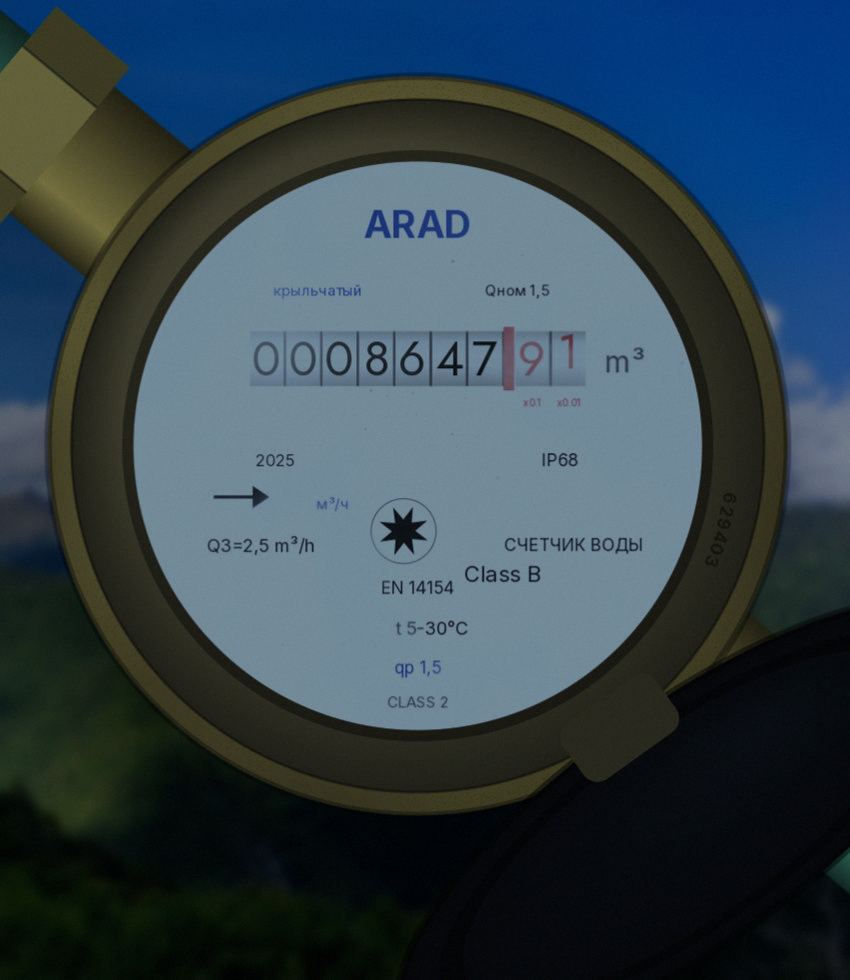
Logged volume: 8647.91 m³
